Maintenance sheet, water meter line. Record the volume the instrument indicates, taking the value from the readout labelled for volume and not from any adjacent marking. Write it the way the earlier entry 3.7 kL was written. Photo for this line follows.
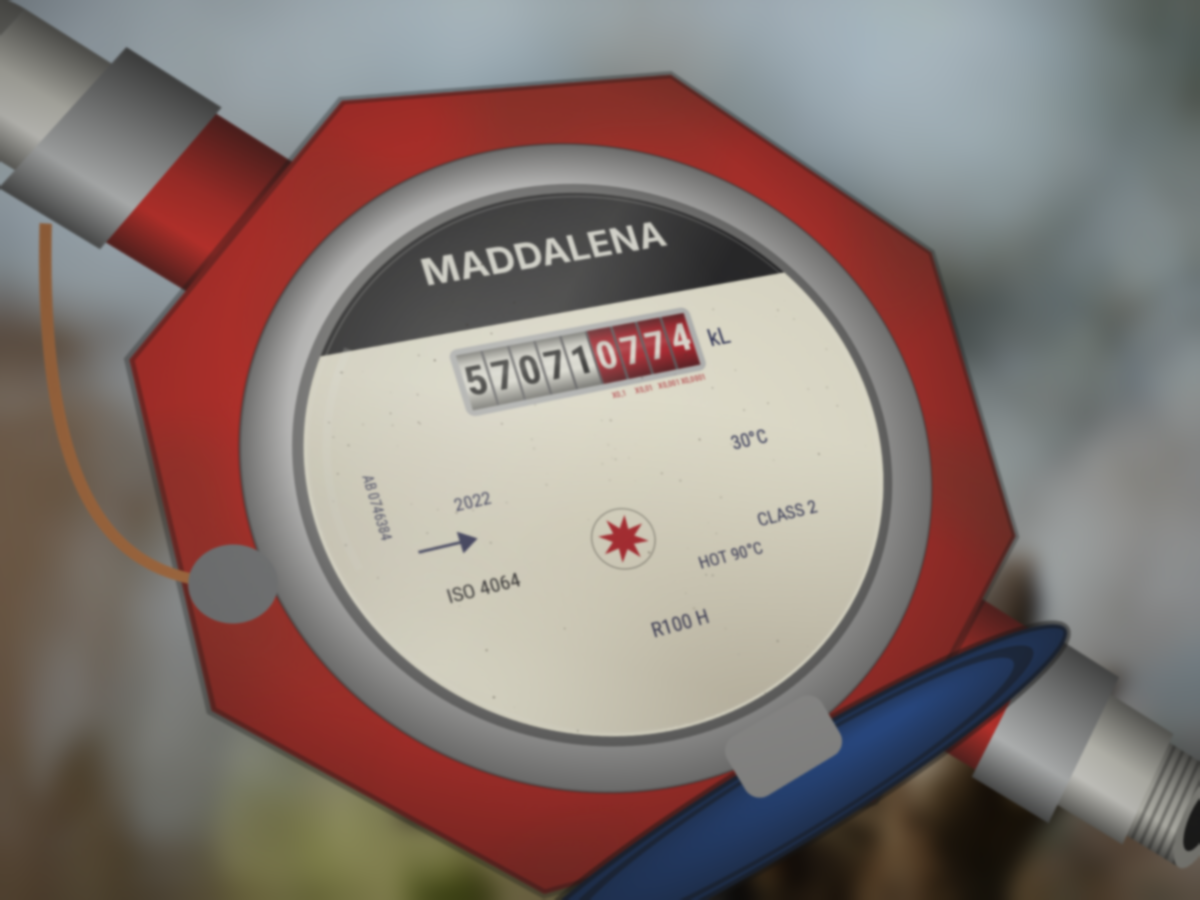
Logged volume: 57071.0774 kL
